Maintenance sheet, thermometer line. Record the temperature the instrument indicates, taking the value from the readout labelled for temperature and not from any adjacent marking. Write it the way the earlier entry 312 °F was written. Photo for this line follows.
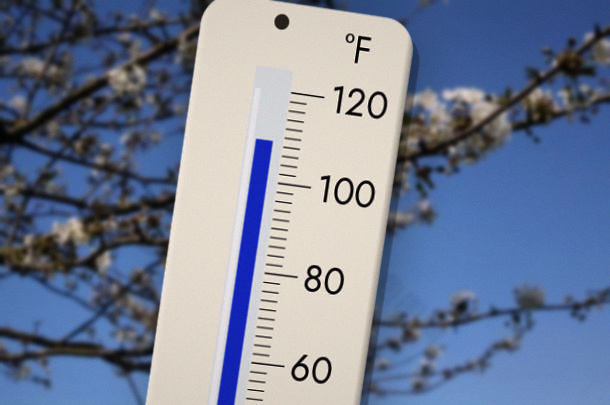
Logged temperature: 109 °F
